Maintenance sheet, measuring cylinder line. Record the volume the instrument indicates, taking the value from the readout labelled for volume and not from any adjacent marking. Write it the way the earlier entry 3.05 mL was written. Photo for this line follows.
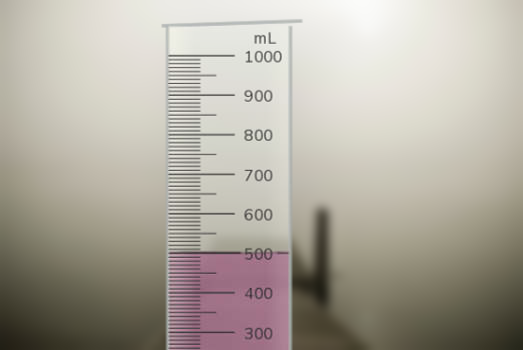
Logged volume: 500 mL
